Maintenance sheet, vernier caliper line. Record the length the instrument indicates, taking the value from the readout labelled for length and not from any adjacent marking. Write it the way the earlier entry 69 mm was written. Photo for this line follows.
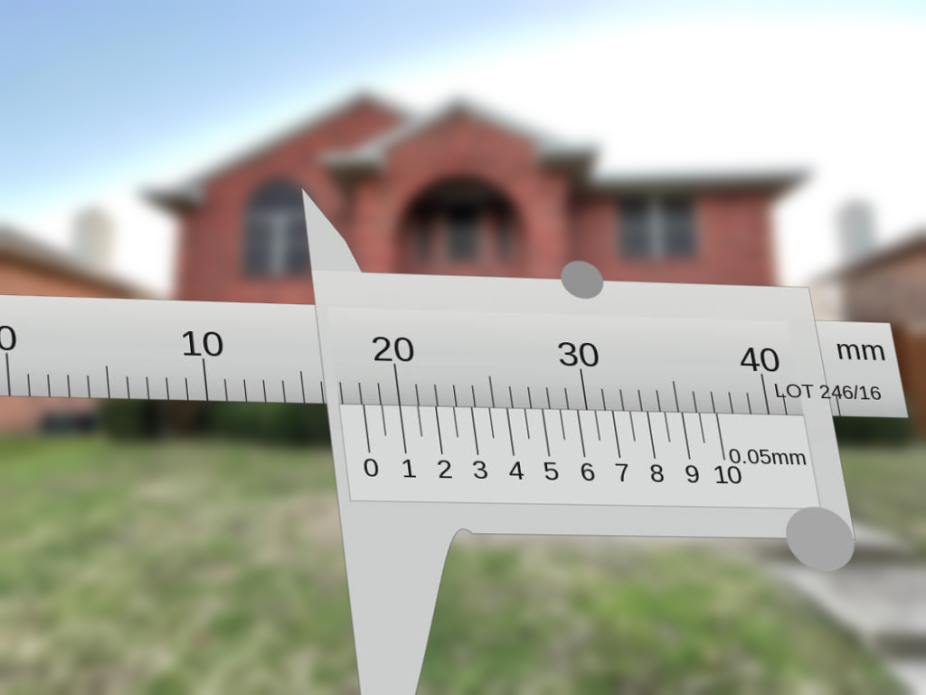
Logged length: 18.1 mm
